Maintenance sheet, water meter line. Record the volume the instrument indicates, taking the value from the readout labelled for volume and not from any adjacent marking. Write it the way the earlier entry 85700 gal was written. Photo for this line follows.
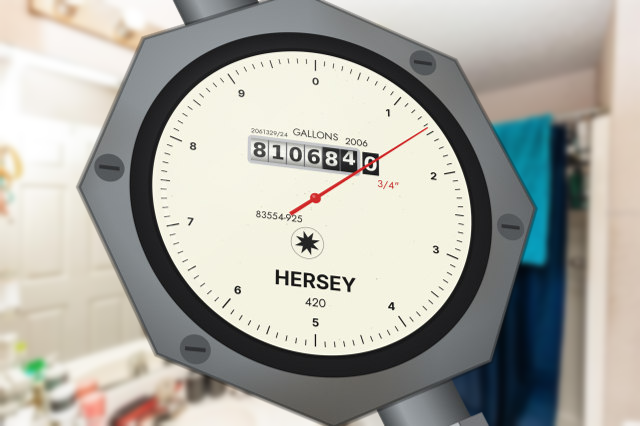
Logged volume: 8106841.4 gal
